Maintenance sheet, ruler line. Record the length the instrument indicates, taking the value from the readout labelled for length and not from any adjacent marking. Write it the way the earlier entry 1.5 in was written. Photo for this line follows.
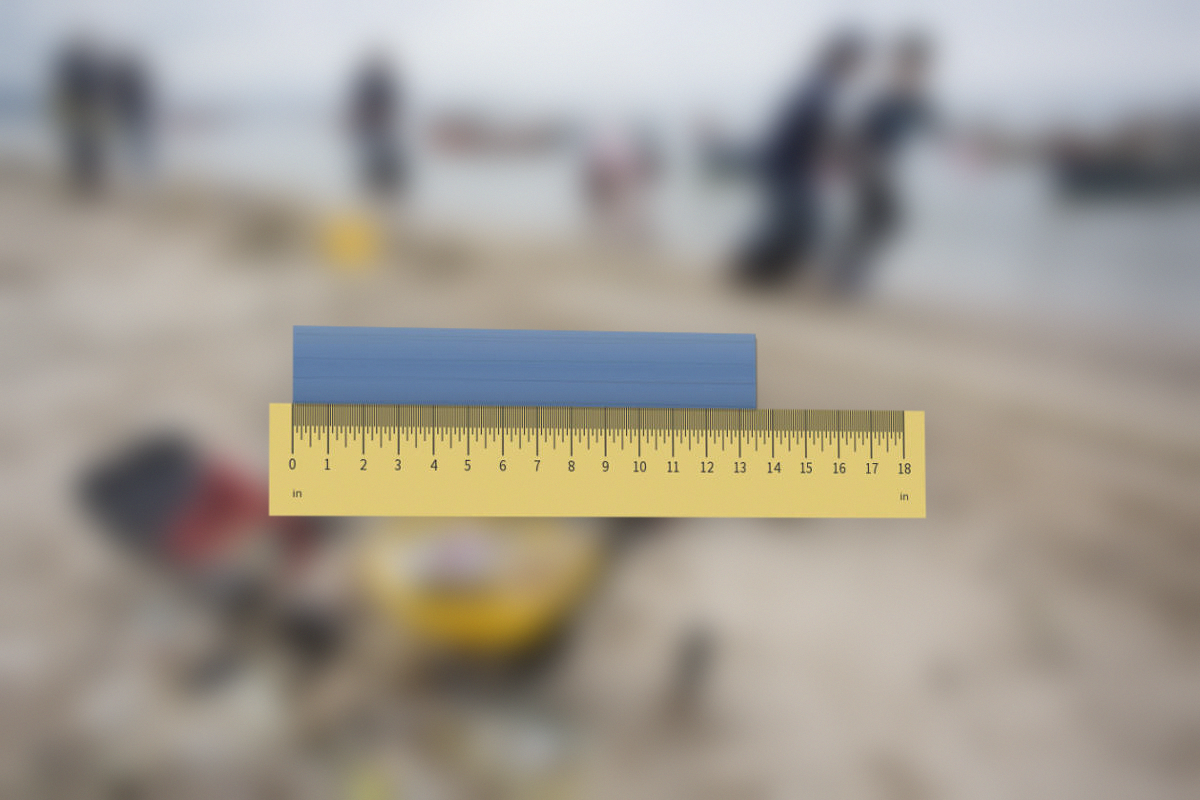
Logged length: 13.5 in
